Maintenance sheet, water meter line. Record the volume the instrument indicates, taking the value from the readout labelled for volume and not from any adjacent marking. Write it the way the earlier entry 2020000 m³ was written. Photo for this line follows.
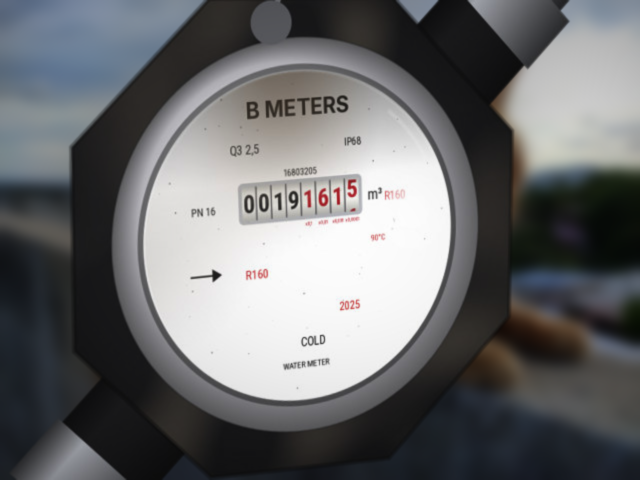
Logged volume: 19.1615 m³
